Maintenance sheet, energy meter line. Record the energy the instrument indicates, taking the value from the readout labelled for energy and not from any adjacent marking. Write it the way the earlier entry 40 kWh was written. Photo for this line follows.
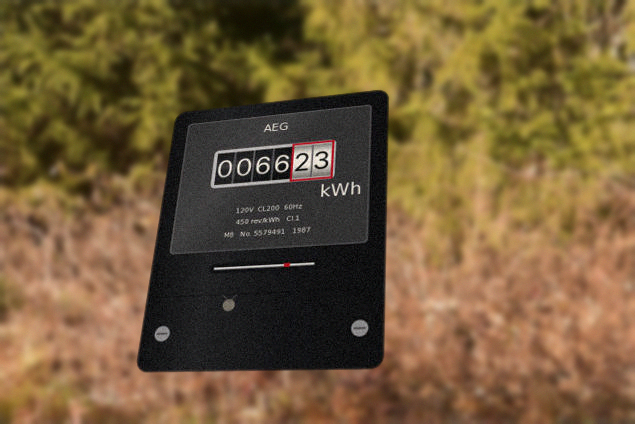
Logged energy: 66.23 kWh
